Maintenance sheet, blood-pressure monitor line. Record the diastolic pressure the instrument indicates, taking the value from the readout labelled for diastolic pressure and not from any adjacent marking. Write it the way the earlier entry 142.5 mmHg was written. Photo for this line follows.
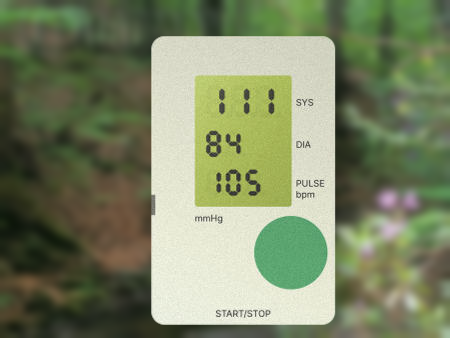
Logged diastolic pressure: 84 mmHg
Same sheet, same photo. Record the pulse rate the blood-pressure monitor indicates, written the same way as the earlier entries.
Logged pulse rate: 105 bpm
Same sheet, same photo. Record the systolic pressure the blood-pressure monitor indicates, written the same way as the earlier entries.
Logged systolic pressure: 111 mmHg
